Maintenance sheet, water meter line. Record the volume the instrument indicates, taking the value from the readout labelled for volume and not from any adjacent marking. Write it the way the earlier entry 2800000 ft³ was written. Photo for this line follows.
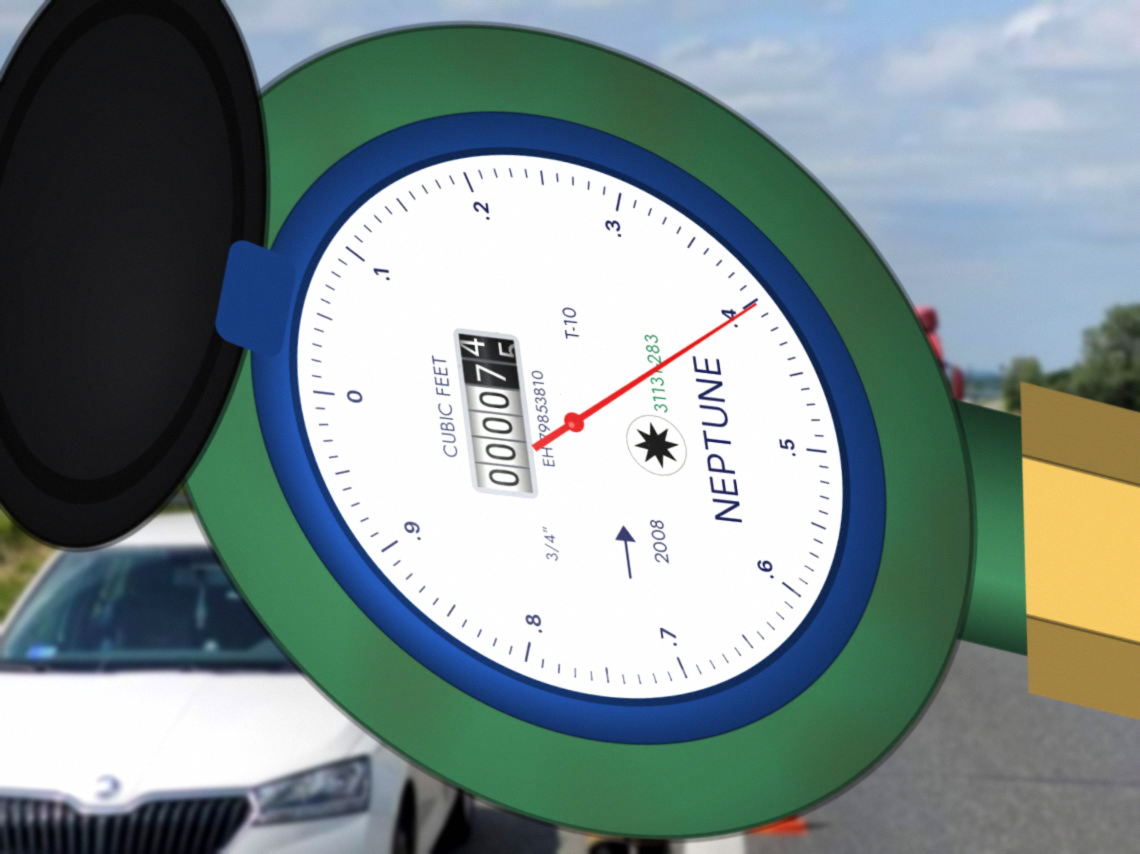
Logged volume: 74.40 ft³
